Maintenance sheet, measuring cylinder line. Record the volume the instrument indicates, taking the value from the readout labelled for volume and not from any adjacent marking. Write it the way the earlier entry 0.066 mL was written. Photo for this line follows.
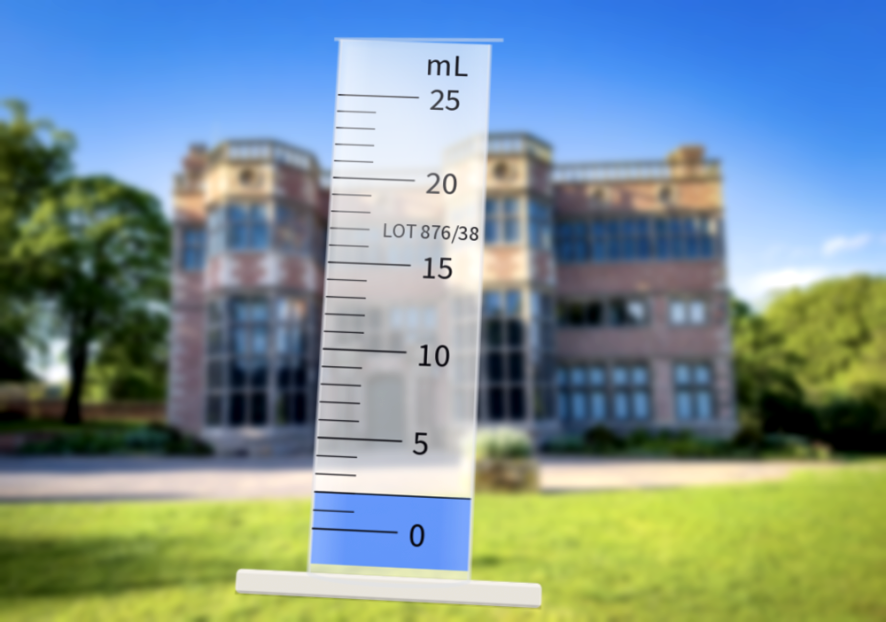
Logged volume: 2 mL
